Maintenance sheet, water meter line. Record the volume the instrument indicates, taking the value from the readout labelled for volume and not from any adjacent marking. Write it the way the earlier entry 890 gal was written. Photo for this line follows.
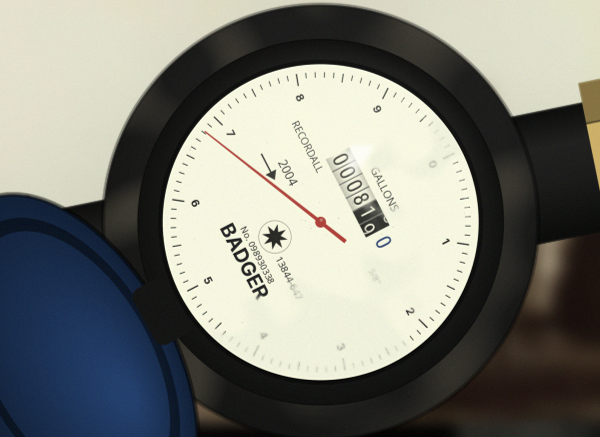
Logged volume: 8186.8 gal
